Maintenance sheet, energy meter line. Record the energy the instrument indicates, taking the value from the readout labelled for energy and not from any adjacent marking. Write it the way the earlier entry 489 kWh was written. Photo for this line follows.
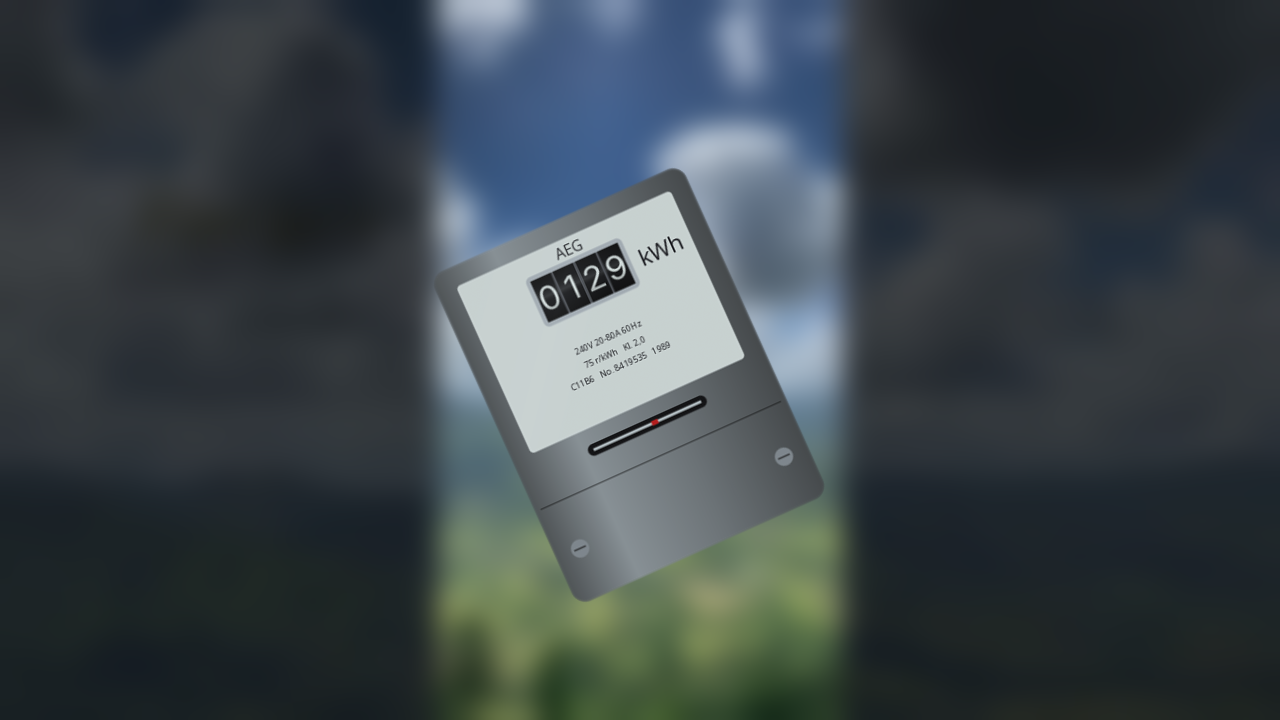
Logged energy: 129 kWh
